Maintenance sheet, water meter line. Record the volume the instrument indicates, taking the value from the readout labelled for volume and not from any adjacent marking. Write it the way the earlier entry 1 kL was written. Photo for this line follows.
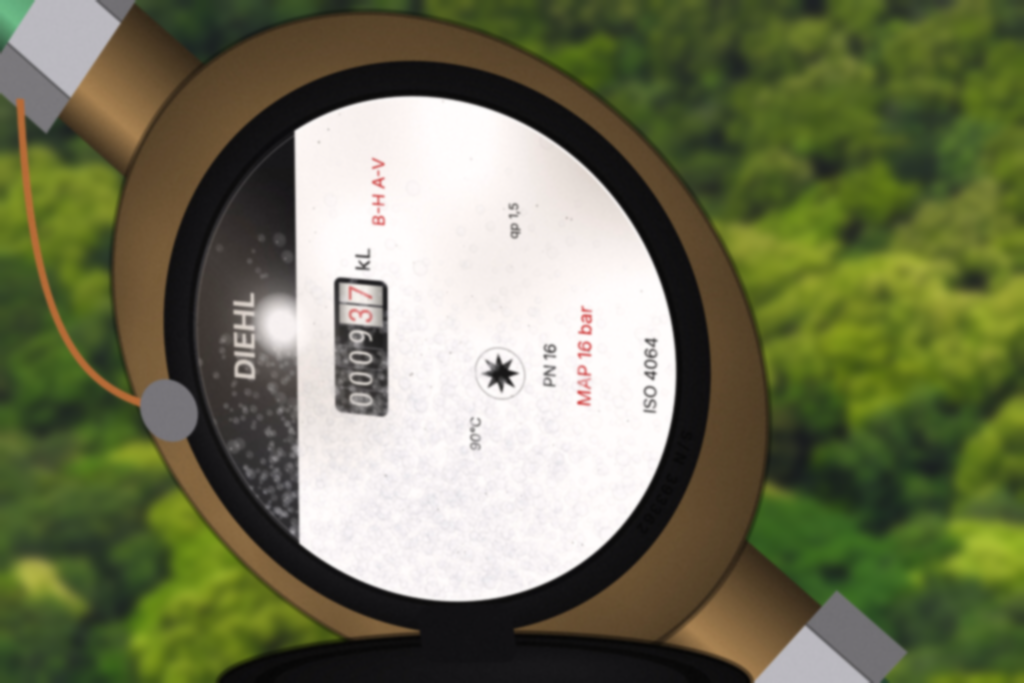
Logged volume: 9.37 kL
